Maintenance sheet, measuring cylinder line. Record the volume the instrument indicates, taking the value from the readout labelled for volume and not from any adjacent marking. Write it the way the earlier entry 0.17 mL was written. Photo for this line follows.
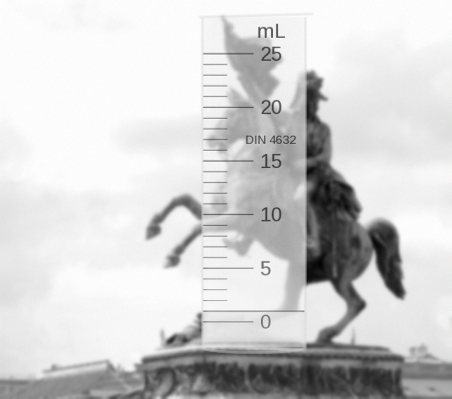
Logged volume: 1 mL
